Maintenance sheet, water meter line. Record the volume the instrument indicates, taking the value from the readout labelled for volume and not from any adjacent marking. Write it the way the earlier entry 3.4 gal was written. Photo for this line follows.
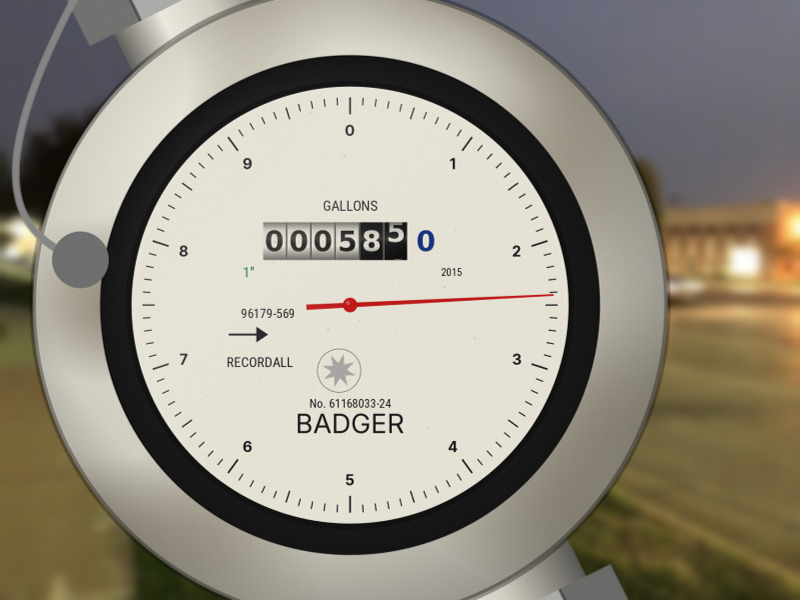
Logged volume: 5852.4 gal
